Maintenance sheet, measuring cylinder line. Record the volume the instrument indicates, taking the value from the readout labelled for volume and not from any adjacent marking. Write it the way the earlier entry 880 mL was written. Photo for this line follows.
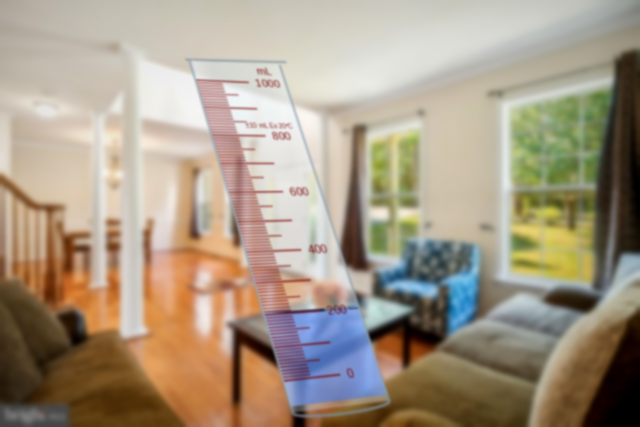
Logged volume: 200 mL
